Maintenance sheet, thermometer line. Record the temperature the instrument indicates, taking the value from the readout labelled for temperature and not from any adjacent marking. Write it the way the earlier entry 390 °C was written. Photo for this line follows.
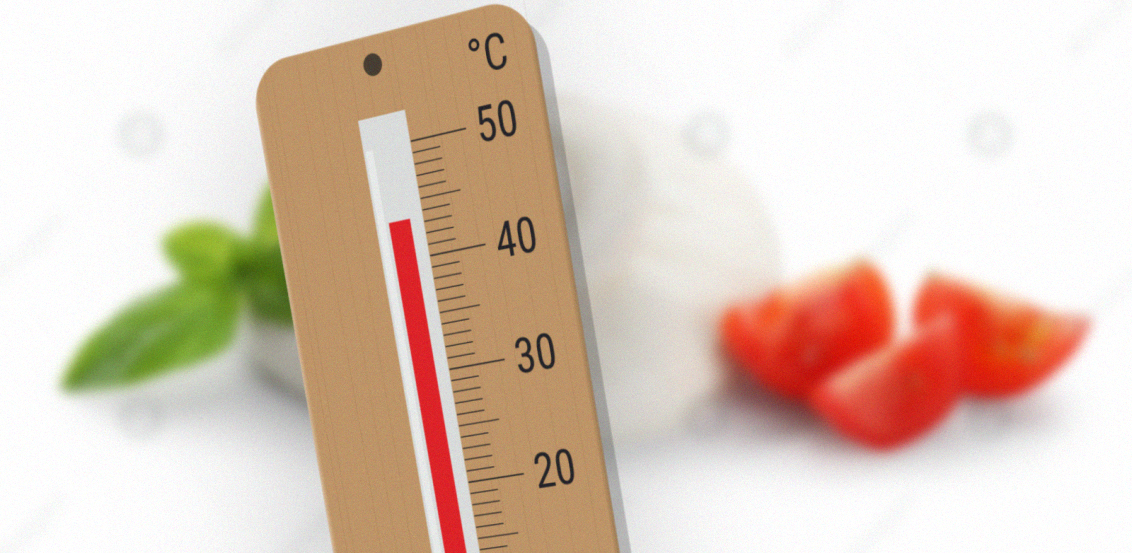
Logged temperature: 43.5 °C
